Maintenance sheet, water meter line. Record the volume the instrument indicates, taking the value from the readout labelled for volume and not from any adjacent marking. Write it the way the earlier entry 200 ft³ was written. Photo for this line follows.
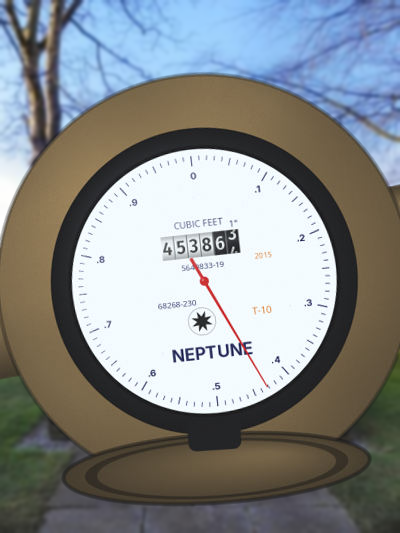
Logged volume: 453863.43 ft³
